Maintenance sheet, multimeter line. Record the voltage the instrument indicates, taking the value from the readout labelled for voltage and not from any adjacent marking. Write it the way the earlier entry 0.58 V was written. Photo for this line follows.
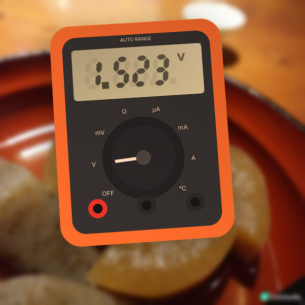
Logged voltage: 1.523 V
